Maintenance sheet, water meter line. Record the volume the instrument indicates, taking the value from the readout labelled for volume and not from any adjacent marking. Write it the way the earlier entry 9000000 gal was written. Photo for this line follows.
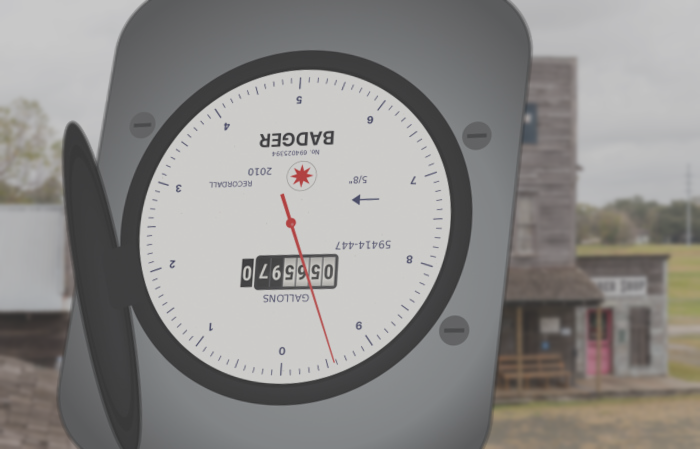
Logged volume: 565969.4 gal
